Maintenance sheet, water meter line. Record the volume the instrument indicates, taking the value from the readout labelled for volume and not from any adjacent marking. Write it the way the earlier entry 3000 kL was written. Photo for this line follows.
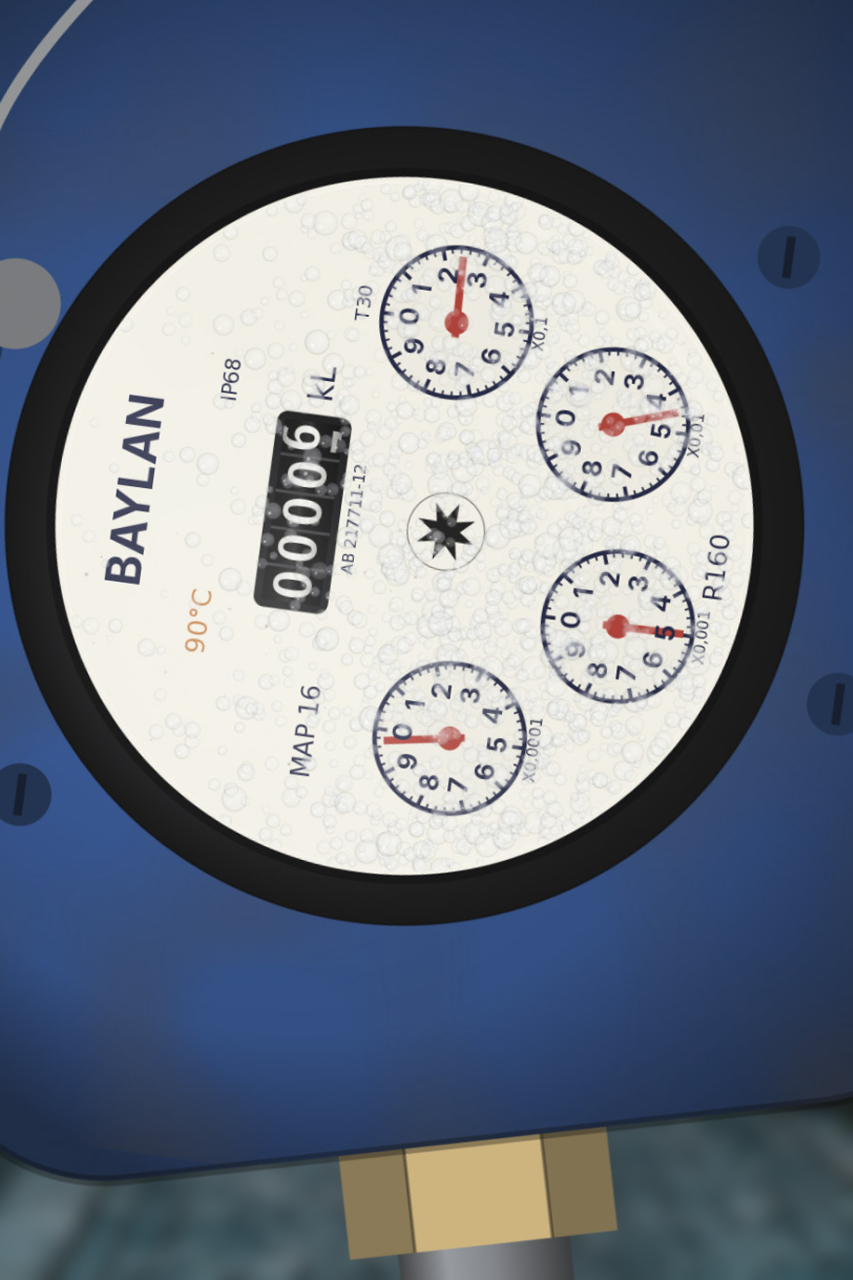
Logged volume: 6.2449 kL
